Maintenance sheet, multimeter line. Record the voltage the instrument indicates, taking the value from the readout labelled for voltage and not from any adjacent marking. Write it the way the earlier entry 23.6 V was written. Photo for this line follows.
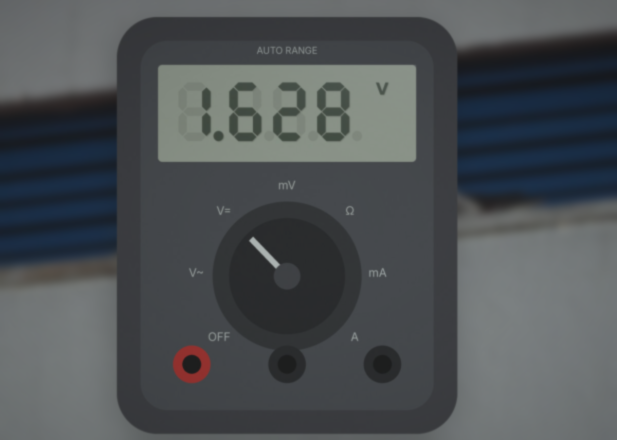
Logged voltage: 1.628 V
